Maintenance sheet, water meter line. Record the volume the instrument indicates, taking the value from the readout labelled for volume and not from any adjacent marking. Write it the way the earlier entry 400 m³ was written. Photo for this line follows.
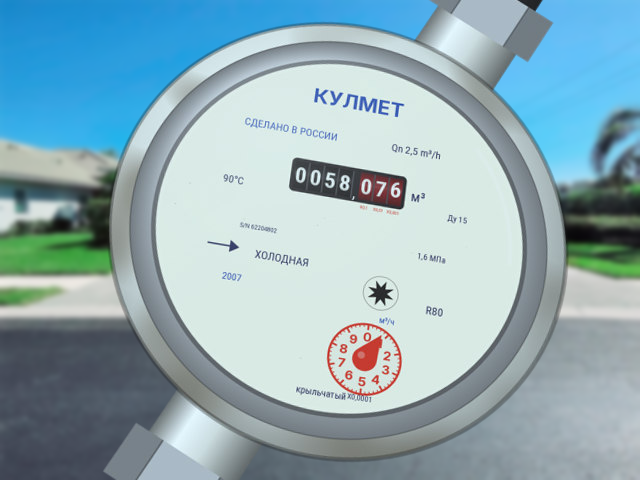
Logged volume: 58.0760 m³
